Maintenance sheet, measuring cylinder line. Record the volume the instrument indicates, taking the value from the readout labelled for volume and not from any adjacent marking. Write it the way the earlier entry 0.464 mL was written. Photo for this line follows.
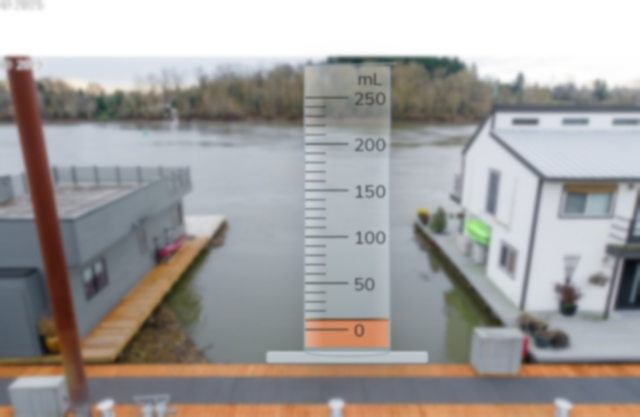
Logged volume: 10 mL
